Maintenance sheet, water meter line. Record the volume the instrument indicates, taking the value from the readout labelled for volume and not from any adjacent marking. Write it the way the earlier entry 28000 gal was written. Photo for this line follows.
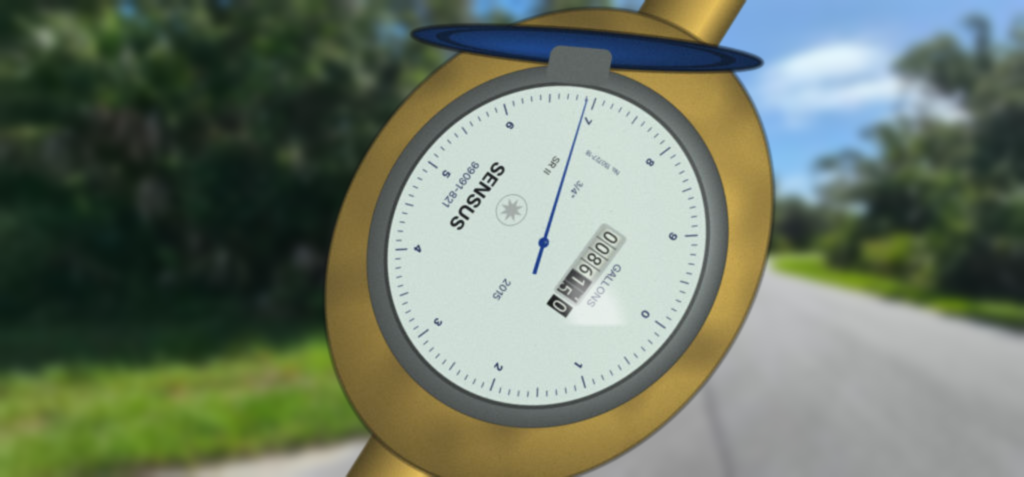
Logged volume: 86146.9 gal
